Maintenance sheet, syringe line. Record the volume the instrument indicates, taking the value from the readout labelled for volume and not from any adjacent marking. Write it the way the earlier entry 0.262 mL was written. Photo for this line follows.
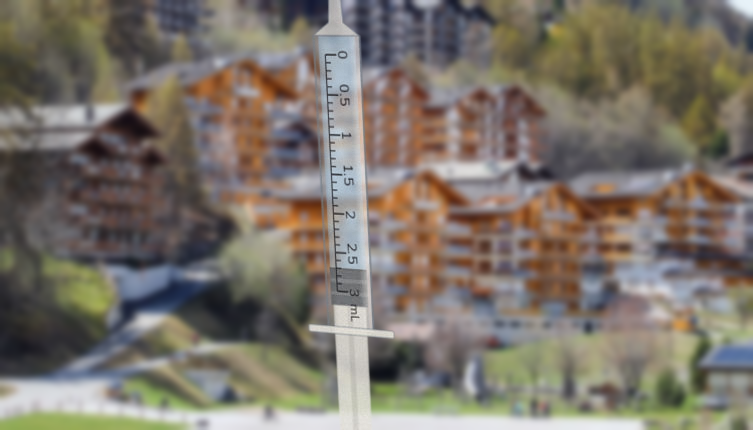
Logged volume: 2.7 mL
